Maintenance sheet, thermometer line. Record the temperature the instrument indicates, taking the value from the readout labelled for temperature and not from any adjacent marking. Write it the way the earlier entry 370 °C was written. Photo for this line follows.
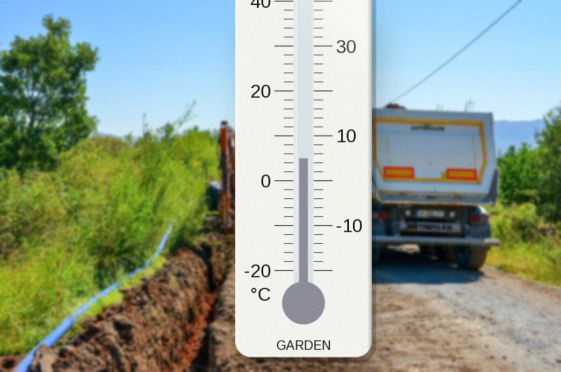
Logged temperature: 5 °C
